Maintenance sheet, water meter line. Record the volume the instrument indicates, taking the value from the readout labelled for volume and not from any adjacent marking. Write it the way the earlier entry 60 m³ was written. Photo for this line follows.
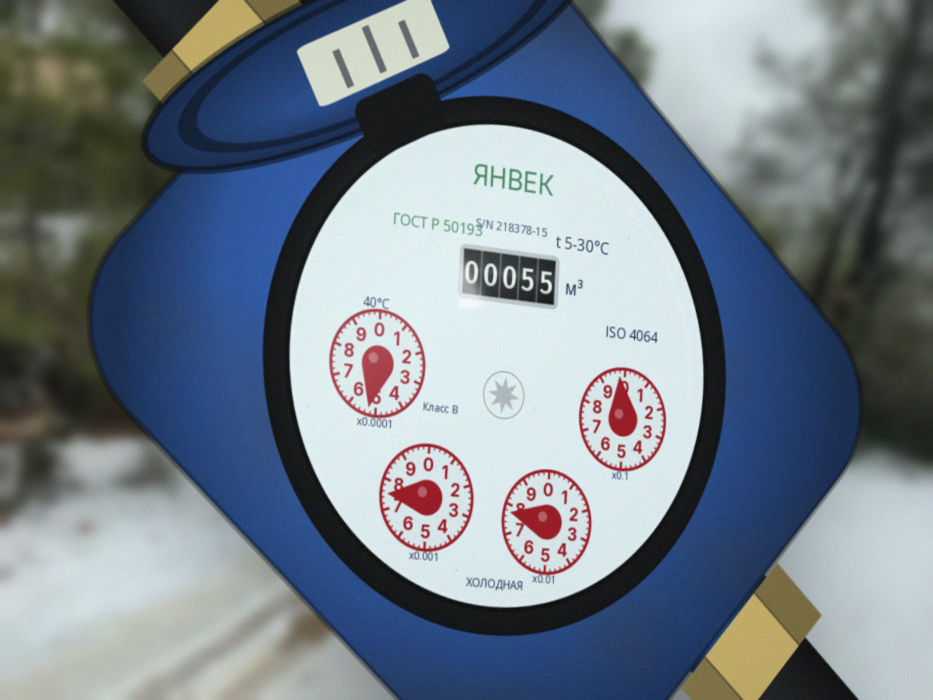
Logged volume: 54.9775 m³
